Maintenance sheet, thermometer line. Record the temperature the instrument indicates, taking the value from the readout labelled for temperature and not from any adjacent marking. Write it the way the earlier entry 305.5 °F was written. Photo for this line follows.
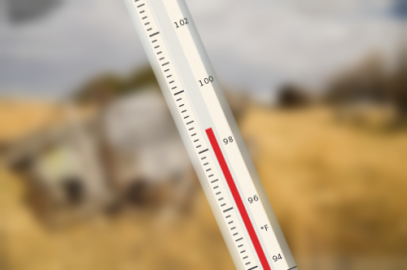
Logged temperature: 98.6 °F
